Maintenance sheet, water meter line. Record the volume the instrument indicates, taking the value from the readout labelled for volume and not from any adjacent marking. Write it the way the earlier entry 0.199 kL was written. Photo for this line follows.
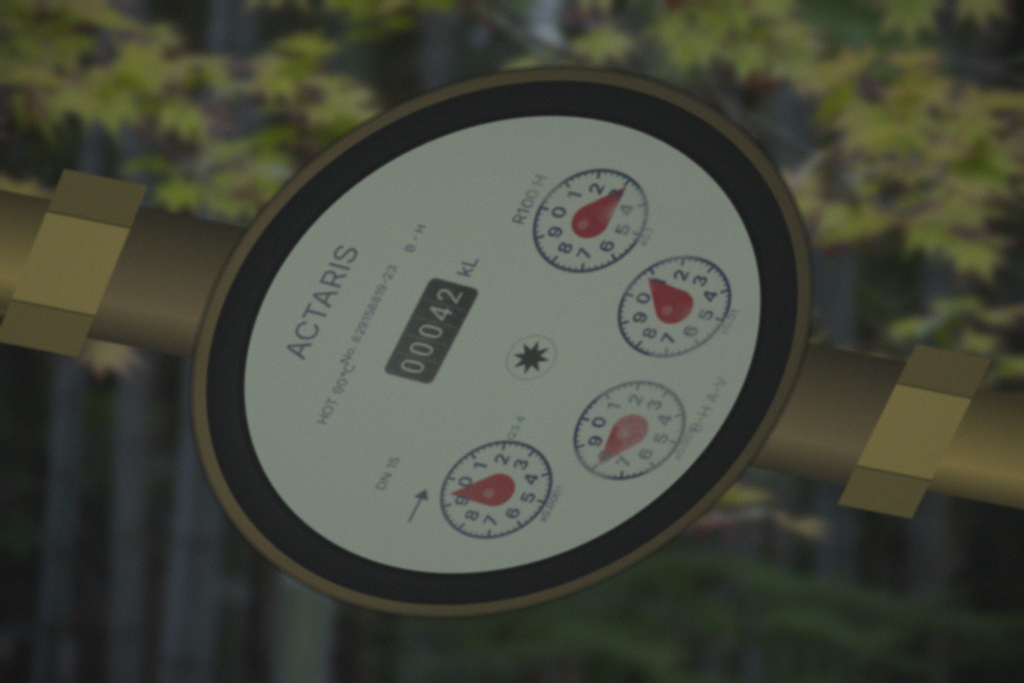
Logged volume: 42.3079 kL
